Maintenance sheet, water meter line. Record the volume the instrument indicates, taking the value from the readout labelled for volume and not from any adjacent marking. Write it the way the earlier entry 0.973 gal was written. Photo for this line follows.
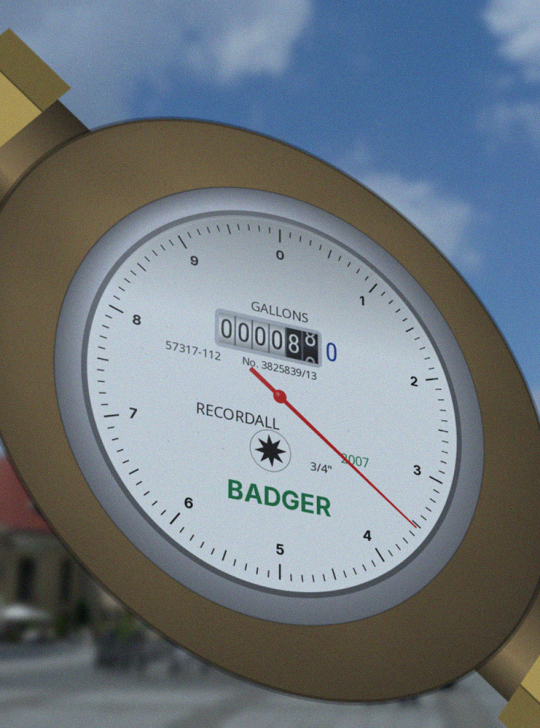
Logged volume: 883.5 gal
